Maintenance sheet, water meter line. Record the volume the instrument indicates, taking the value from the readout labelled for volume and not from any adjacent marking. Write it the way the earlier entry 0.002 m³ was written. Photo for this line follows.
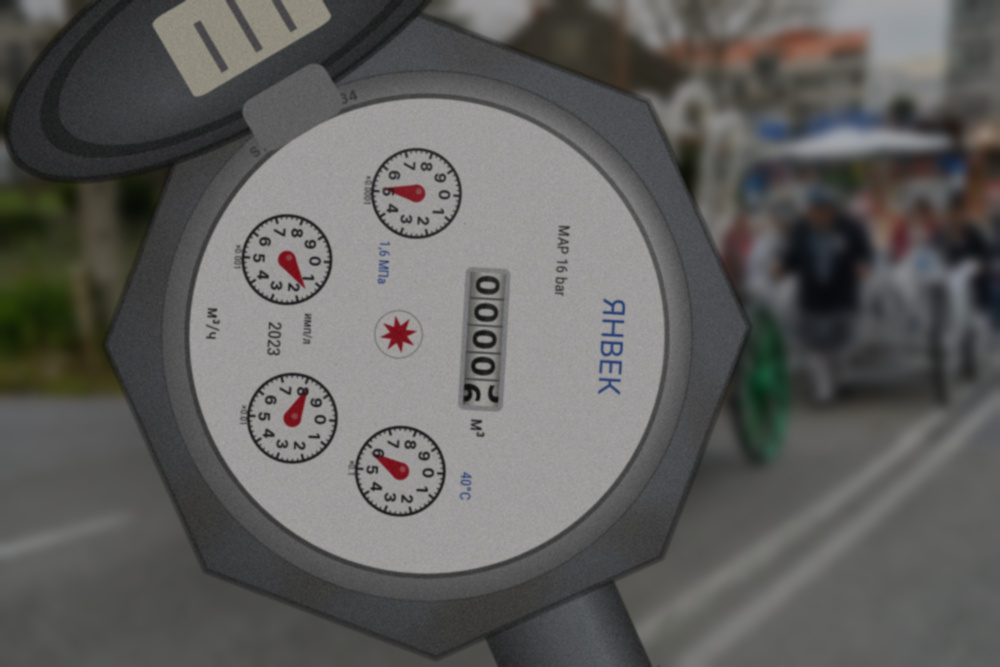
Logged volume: 5.5815 m³
